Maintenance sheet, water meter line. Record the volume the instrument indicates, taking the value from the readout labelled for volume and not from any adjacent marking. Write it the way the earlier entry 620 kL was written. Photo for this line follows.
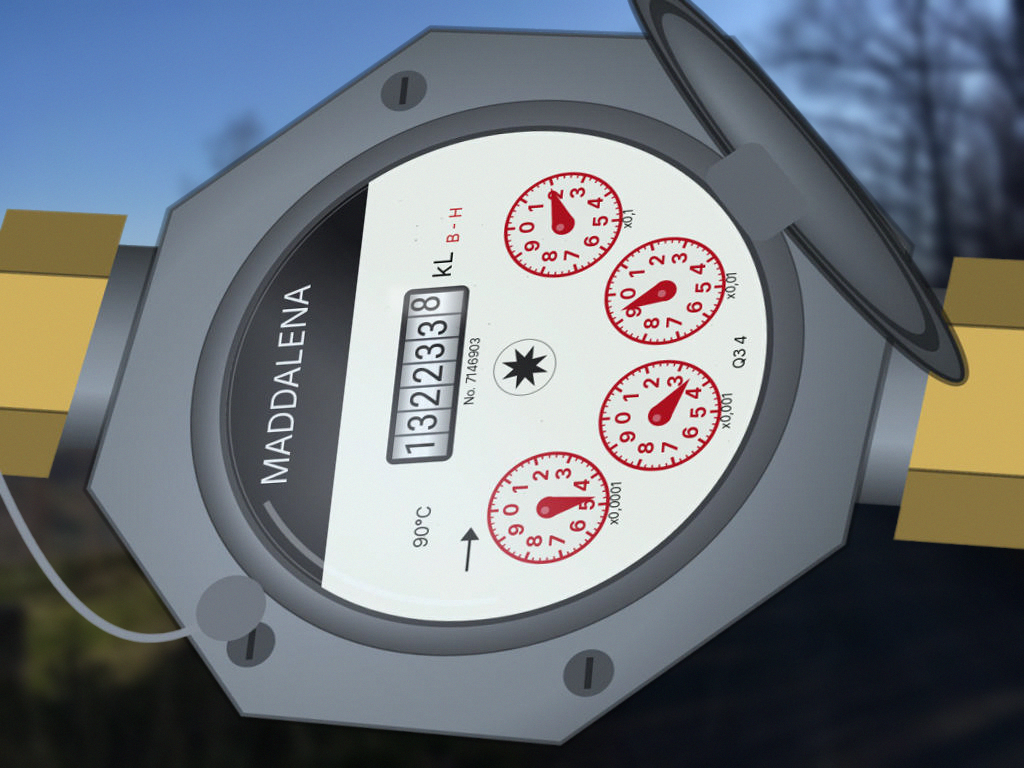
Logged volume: 1322338.1934 kL
